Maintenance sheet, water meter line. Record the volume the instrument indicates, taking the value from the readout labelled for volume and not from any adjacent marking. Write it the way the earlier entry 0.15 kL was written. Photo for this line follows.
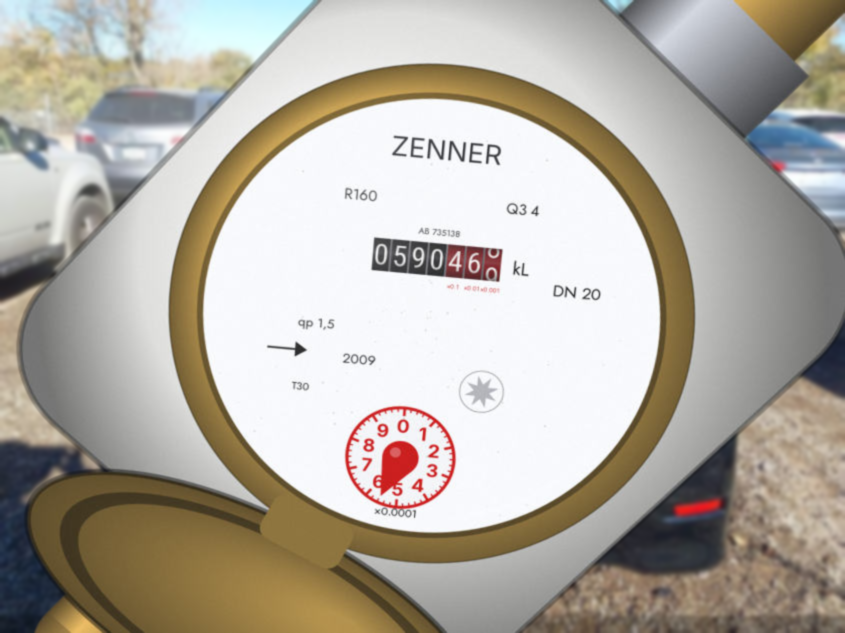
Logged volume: 590.4685 kL
